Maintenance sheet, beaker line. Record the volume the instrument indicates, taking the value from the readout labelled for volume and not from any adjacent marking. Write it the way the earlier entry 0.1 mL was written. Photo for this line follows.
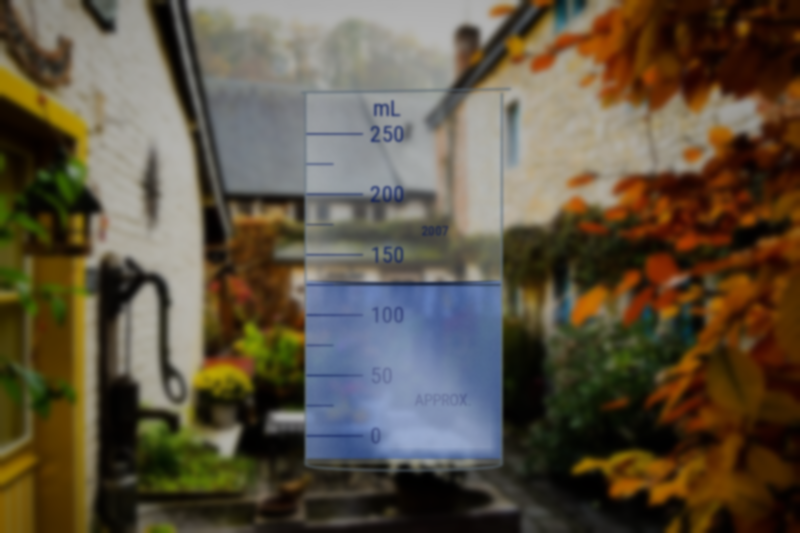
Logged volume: 125 mL
